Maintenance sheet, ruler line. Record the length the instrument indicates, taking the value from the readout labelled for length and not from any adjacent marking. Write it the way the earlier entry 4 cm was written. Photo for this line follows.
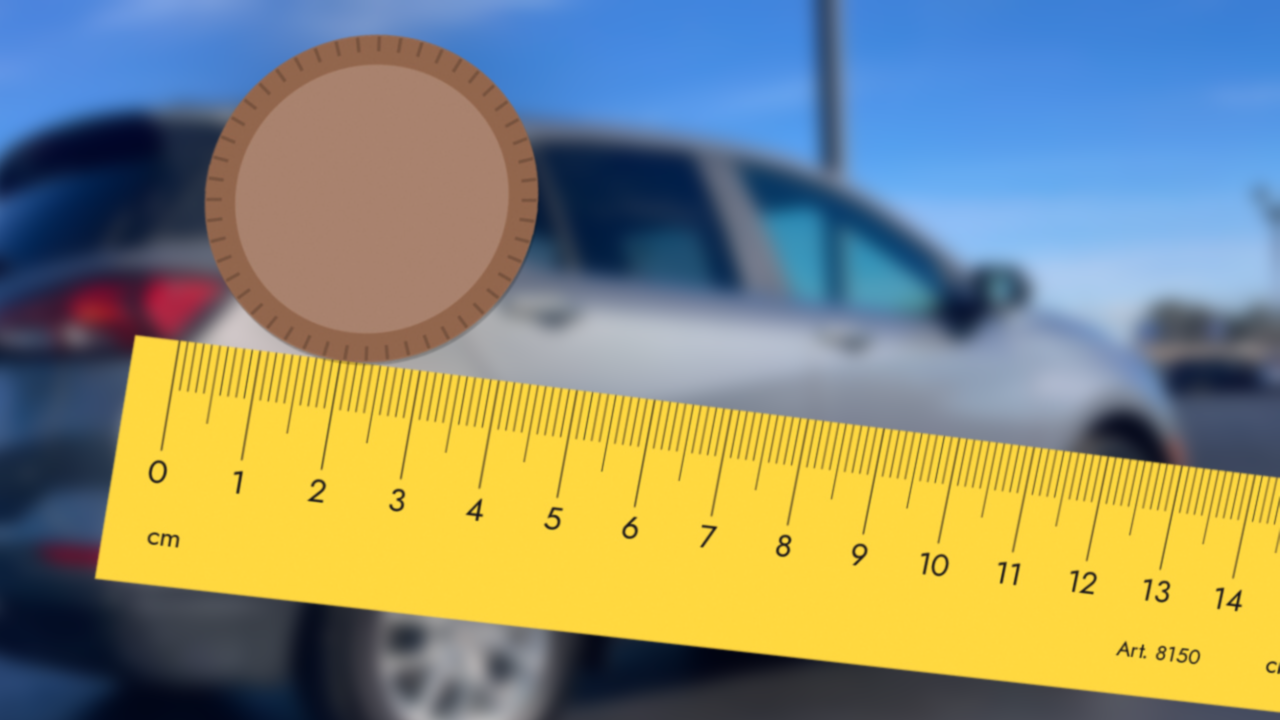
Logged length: 4.1 cm
